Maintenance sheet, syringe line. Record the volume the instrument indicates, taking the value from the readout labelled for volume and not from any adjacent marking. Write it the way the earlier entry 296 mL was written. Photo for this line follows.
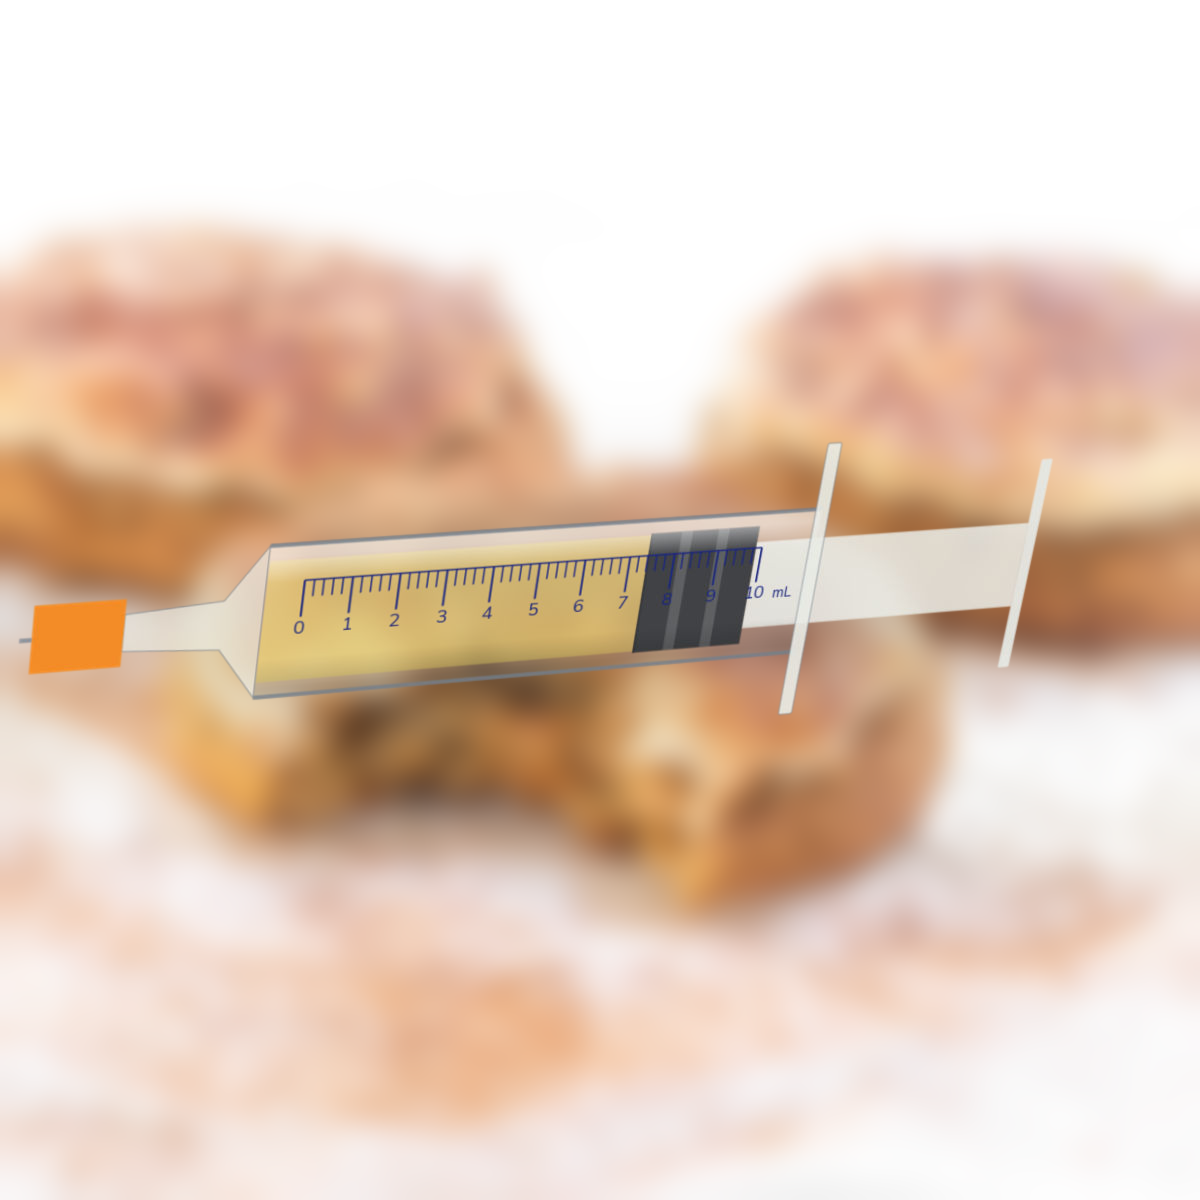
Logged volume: 7.4 mL
